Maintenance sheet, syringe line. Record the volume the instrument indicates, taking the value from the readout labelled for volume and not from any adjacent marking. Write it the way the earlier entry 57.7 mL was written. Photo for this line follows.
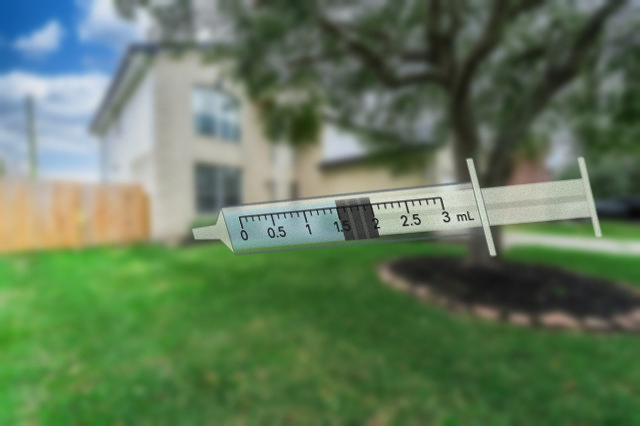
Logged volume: 1.5 mL
